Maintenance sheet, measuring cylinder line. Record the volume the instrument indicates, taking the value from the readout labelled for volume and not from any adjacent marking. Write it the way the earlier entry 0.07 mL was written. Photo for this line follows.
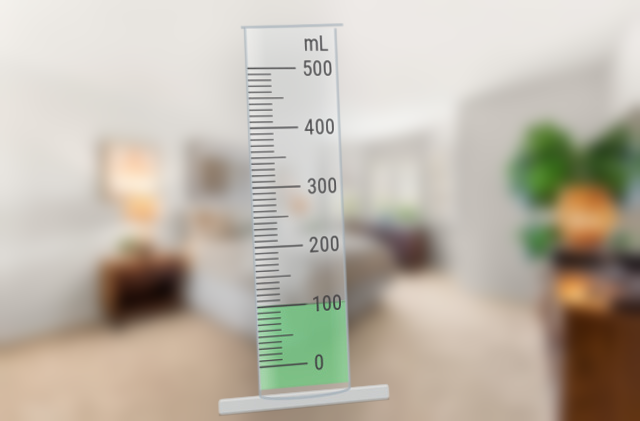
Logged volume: 100 mL
